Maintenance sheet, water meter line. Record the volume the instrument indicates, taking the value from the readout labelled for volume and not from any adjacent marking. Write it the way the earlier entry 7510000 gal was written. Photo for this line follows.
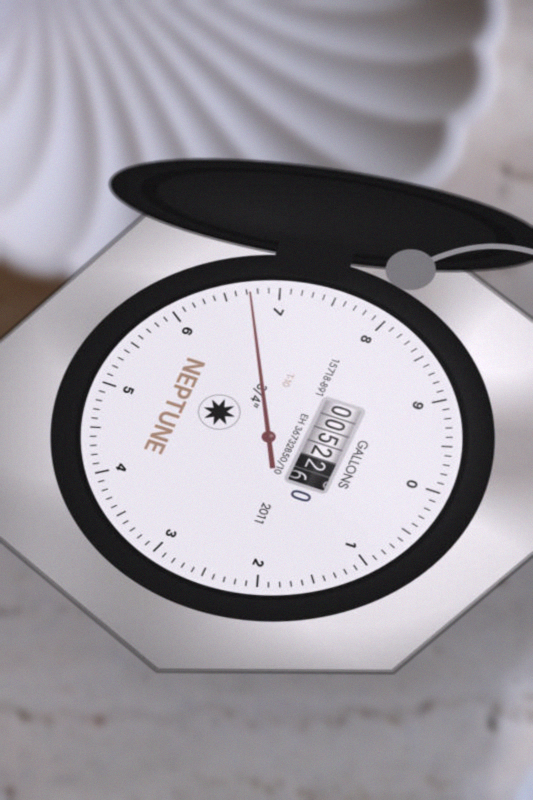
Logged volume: 52256.7 gal
